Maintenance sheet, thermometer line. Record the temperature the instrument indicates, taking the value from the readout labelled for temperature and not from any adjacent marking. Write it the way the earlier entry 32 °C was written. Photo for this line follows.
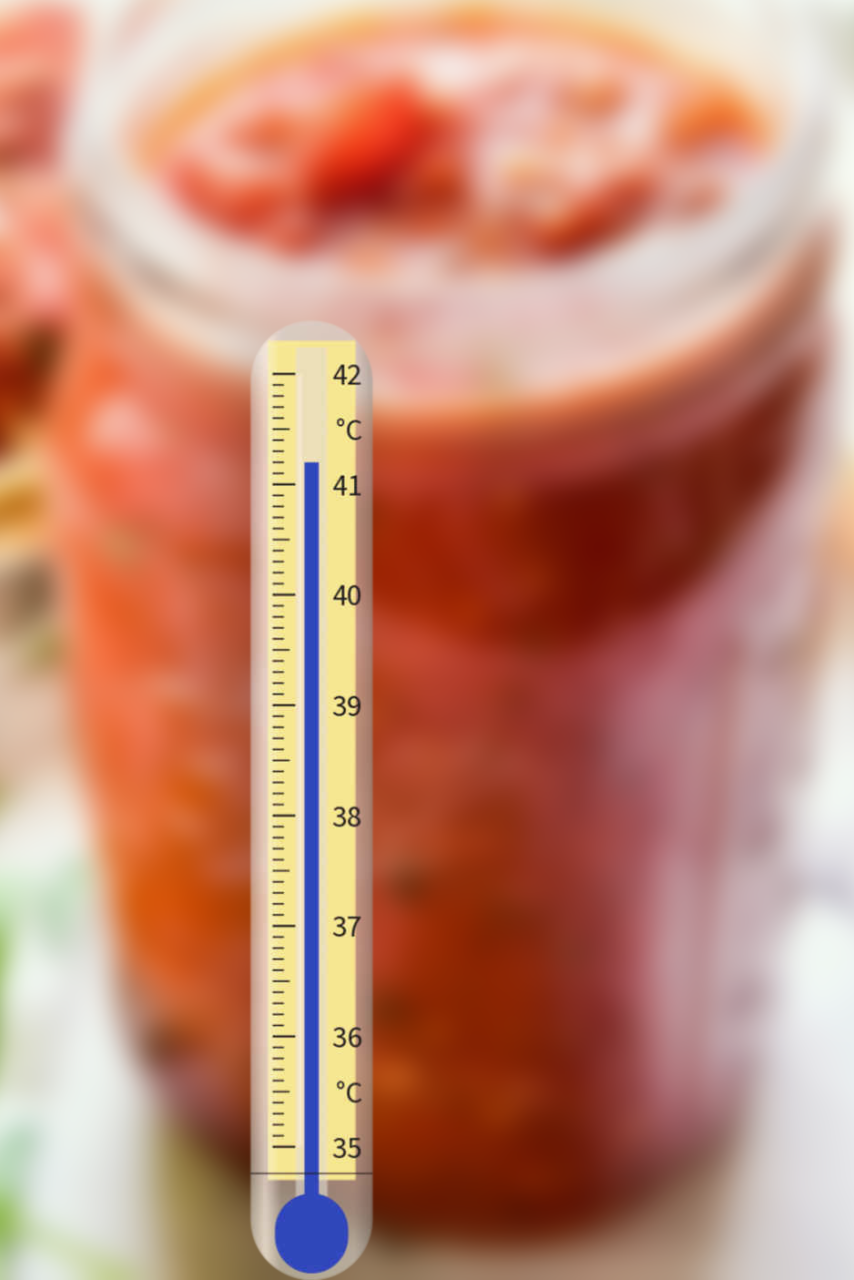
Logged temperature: 41.2 °C
